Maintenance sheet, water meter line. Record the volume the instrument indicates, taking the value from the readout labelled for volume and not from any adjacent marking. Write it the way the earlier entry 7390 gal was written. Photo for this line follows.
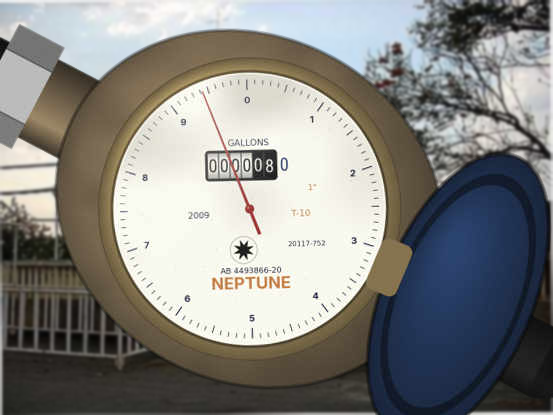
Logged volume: 79.4 gal
